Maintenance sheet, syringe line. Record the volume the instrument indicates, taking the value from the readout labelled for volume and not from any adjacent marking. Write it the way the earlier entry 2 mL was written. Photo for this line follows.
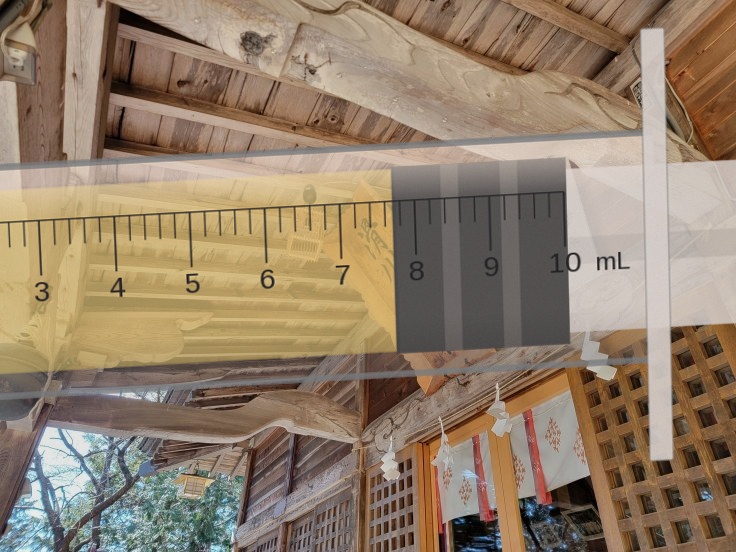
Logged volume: 7.7 mL
